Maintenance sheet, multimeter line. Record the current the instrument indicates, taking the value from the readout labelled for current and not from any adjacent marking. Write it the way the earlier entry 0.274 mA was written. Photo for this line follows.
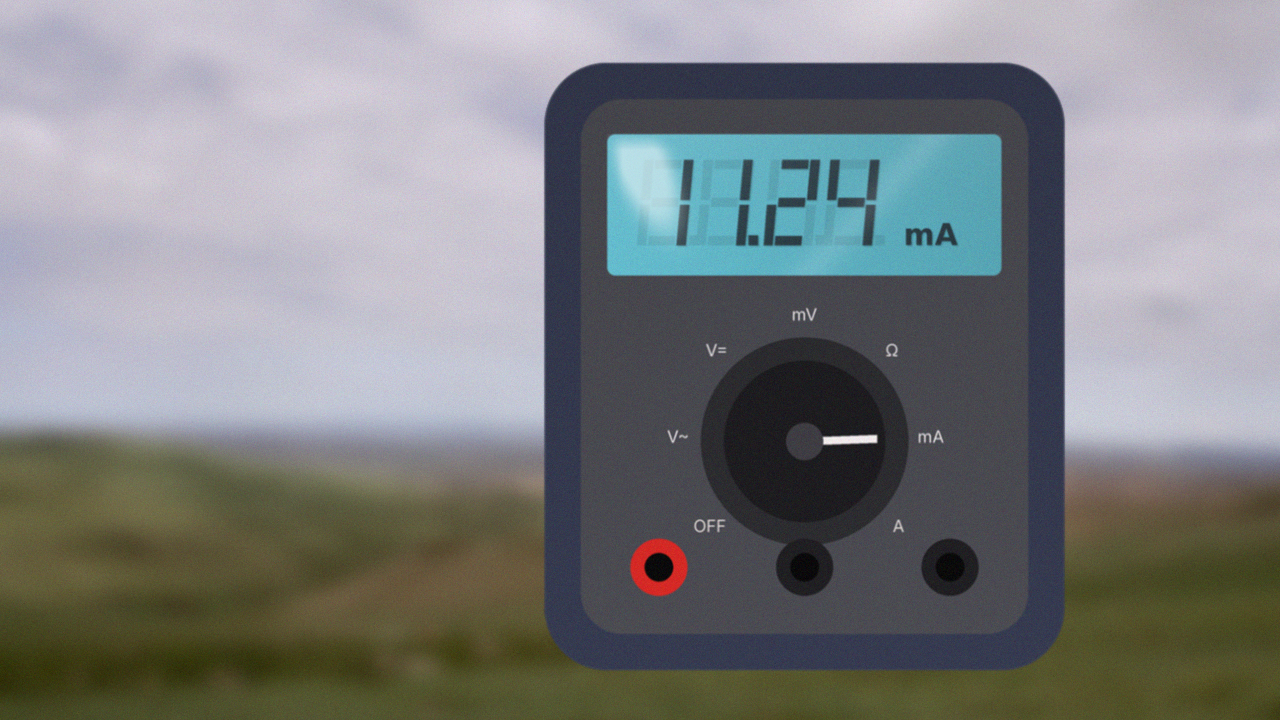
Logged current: 11.24 mA
